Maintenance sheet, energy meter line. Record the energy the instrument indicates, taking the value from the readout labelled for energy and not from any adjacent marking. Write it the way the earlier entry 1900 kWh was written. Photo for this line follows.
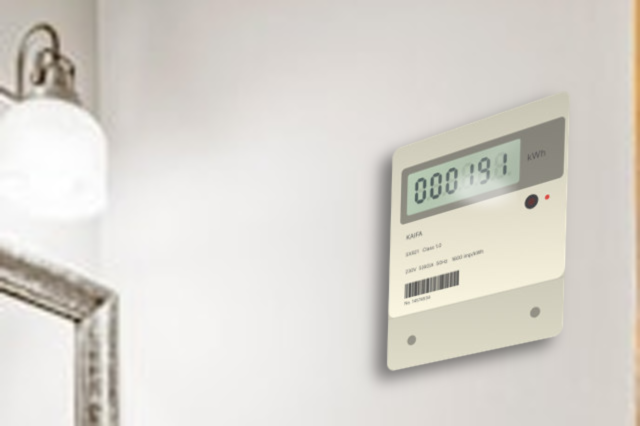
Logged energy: 191 kWh
